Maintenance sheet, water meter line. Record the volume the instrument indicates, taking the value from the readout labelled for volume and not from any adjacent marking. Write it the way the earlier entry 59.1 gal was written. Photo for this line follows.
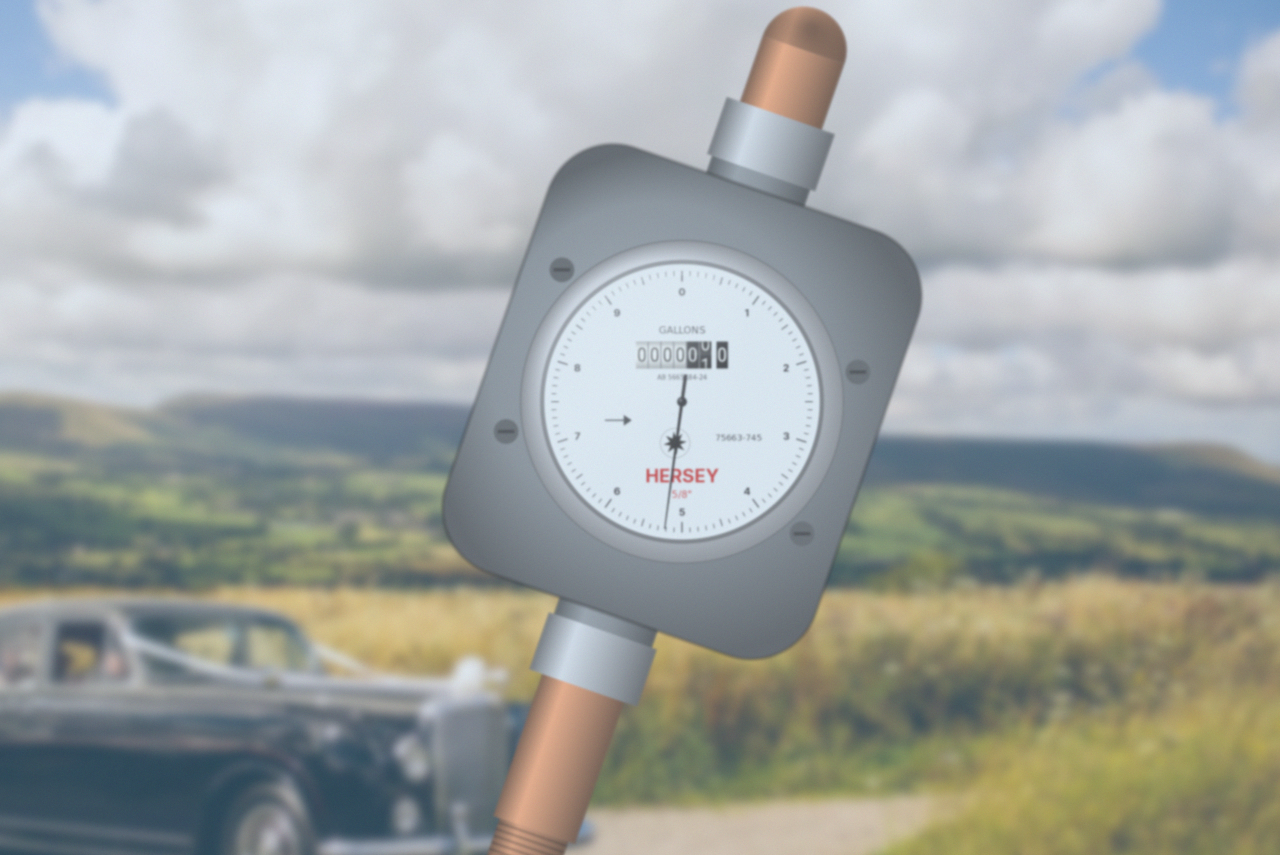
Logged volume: 5.2 gal
